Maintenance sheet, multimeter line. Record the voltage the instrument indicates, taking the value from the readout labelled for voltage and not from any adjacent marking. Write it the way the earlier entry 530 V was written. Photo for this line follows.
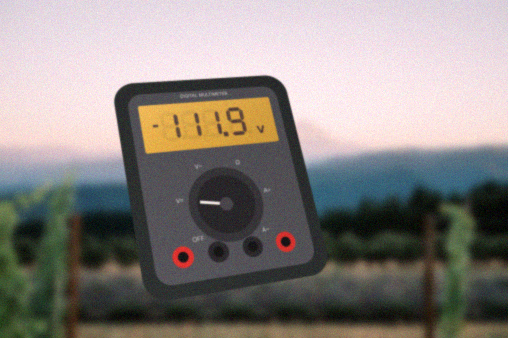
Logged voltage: -111.9 V
